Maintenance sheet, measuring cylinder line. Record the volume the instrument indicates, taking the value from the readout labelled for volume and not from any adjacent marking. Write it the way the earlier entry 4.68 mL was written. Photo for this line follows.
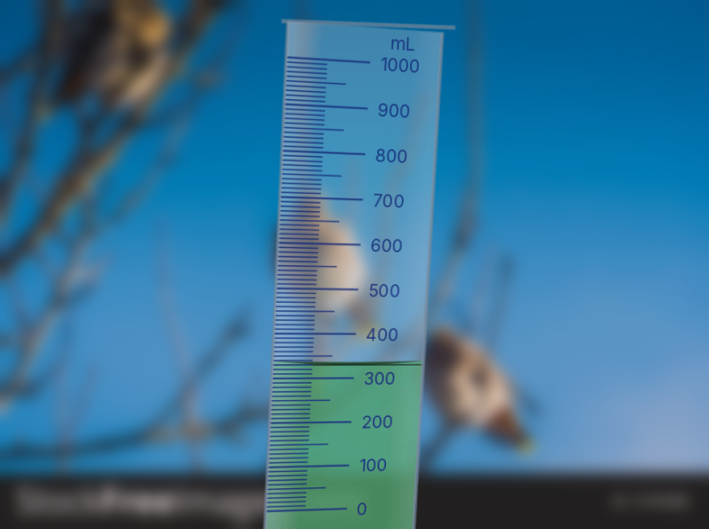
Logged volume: 330 mL
